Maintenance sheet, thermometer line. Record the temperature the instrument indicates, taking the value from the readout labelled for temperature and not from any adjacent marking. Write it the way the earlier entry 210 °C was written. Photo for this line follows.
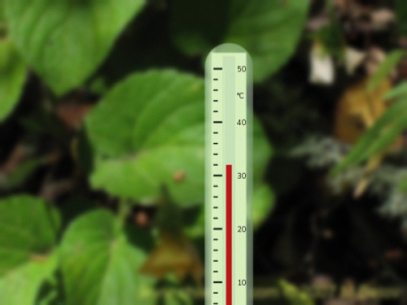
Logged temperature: 32 °C
